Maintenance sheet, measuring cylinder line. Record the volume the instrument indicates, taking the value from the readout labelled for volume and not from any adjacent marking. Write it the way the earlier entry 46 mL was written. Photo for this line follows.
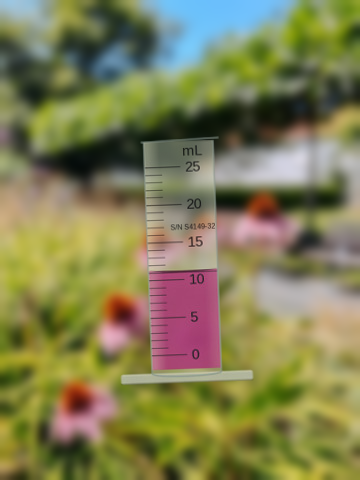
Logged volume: 11 mL
